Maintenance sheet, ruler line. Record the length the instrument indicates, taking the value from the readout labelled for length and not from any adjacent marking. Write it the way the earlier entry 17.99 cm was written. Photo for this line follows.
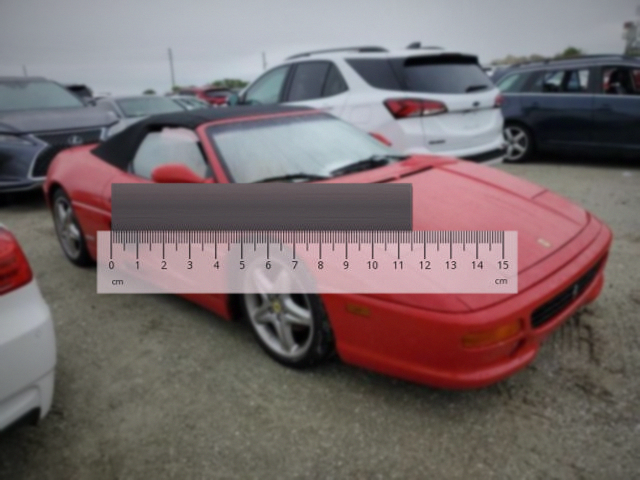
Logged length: 11.5 cm
